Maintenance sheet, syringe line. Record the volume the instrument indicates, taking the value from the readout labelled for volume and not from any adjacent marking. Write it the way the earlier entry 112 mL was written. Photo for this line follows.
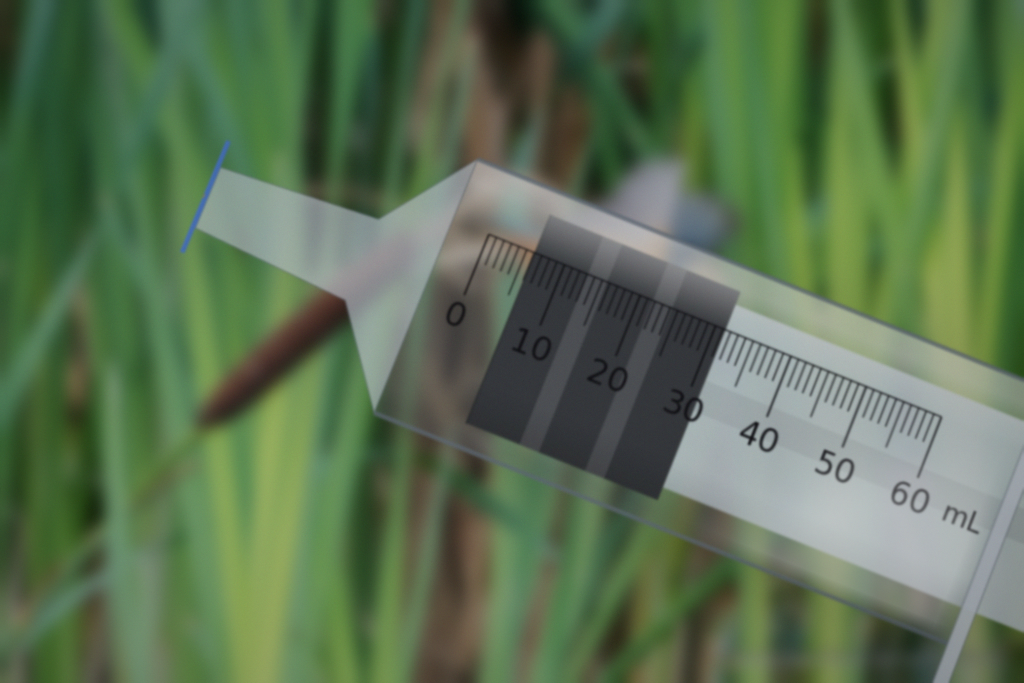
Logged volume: 6 mL
